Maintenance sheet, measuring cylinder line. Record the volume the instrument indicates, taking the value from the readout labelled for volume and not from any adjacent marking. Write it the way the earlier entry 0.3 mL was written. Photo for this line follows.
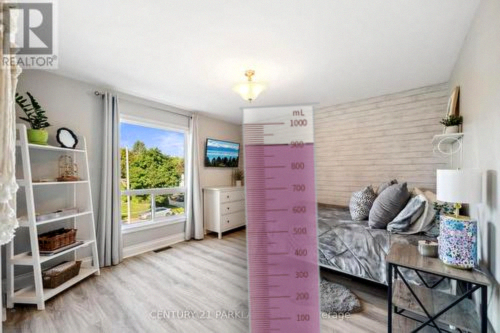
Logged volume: 900 mL
